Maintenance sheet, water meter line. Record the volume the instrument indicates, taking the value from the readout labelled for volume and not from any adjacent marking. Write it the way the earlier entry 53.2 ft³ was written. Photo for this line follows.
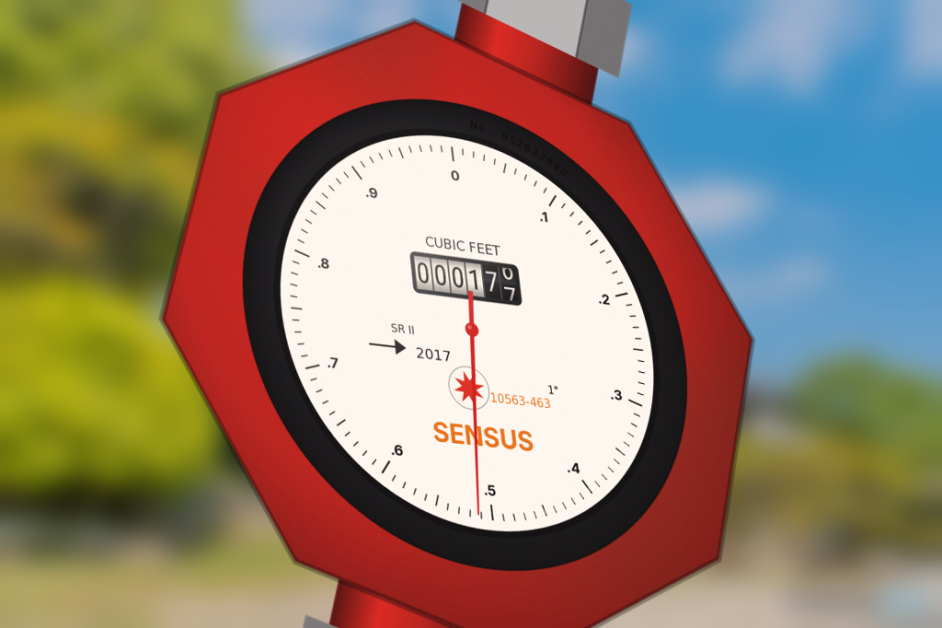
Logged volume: 176.51 ft³
